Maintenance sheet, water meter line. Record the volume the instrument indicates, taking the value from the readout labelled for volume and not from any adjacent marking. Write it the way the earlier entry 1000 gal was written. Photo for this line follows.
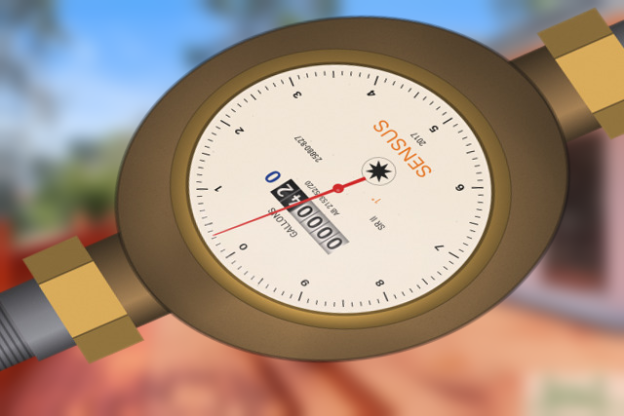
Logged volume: 420.3 gal
